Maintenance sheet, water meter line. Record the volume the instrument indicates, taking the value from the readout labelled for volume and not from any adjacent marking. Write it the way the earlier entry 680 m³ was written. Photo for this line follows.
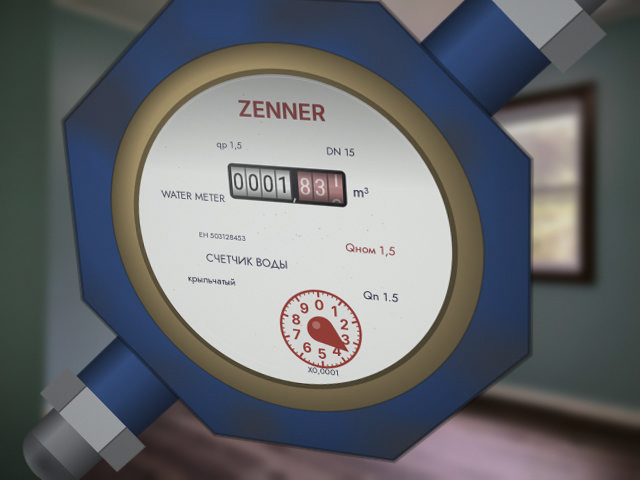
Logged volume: 1.8313 m³
